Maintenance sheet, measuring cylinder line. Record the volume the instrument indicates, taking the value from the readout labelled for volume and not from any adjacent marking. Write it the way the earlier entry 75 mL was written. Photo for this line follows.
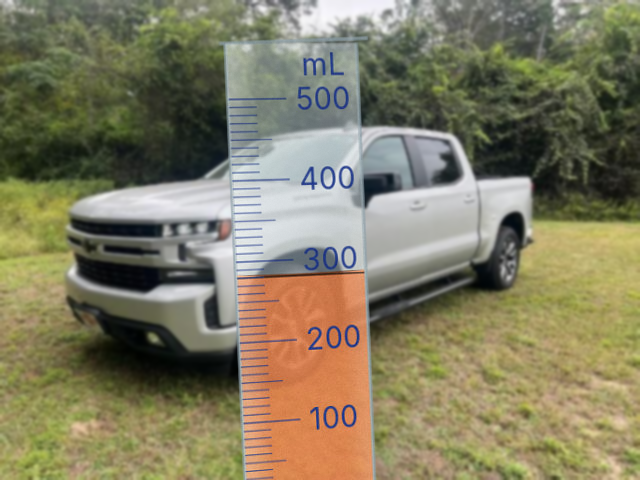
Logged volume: 280 mL
